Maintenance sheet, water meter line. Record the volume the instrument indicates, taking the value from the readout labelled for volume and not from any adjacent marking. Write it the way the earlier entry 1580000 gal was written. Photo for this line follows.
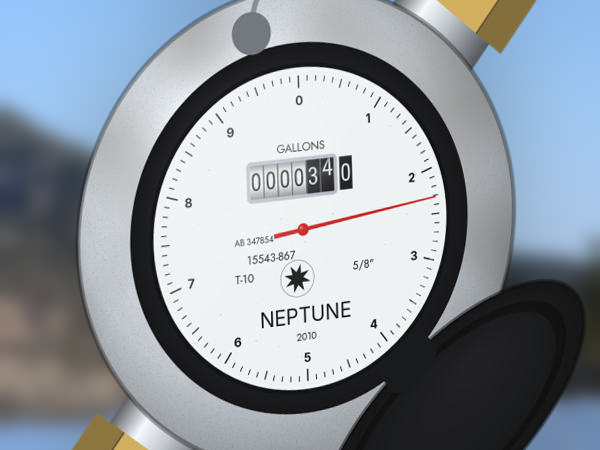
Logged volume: 342.3 gal
